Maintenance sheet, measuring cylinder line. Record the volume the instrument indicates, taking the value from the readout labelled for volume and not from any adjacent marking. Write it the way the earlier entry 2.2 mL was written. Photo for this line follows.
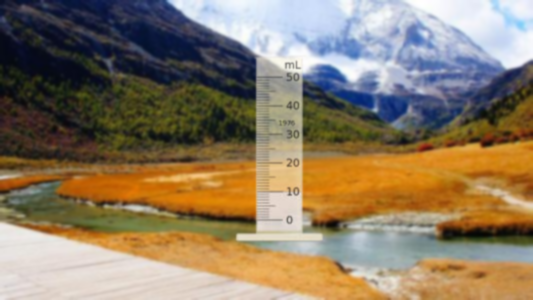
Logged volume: 10 mL
